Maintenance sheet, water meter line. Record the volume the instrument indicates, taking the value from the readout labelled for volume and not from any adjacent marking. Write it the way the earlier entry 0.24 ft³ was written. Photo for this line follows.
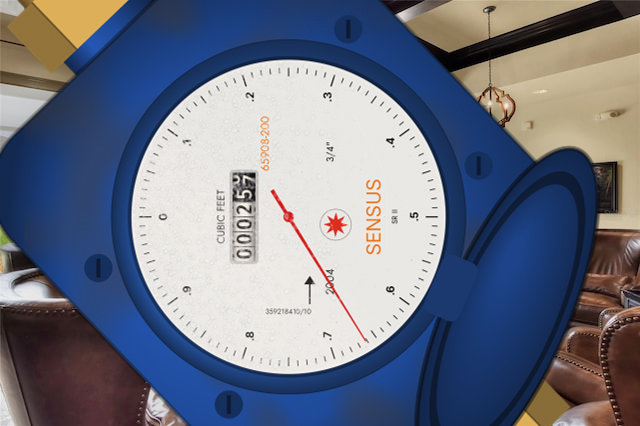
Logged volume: 256.66 ft³
